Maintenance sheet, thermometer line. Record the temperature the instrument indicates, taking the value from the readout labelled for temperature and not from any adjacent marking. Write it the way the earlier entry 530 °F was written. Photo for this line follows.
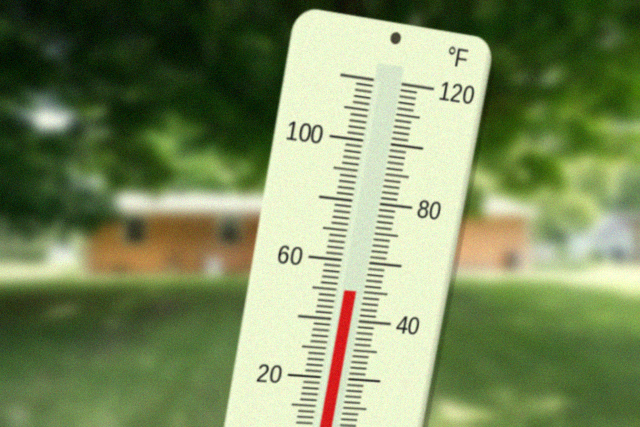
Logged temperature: 50 °F
